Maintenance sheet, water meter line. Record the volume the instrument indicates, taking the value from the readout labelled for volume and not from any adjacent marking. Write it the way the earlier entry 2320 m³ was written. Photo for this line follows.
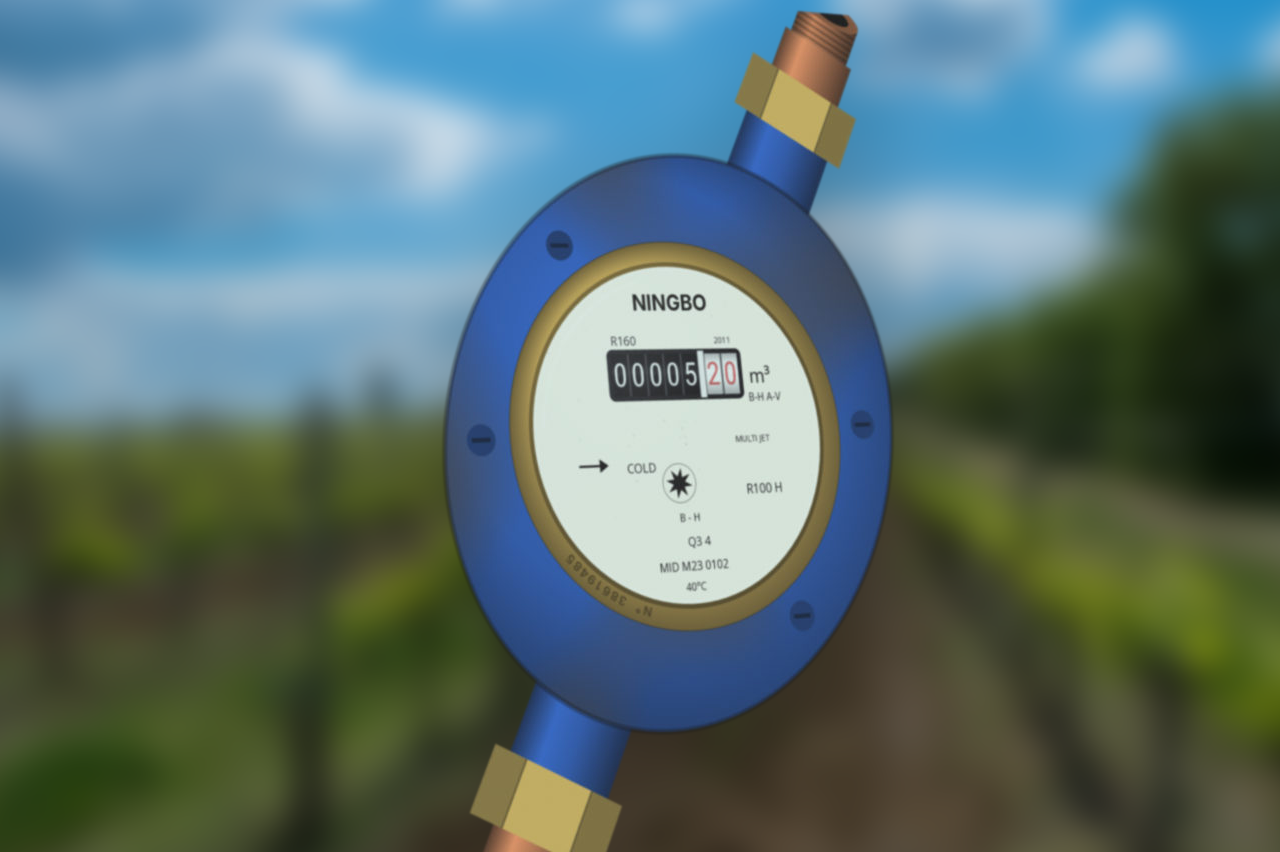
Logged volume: 5.20 m³
